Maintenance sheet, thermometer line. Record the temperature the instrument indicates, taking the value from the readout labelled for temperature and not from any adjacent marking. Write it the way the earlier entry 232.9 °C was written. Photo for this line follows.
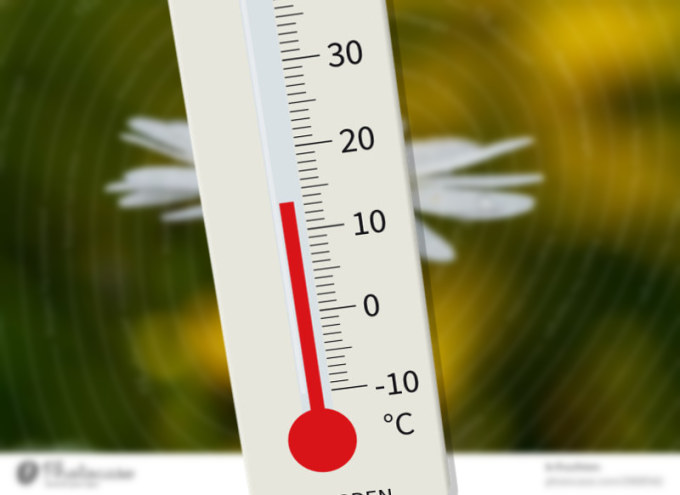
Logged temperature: 13.5 °C
